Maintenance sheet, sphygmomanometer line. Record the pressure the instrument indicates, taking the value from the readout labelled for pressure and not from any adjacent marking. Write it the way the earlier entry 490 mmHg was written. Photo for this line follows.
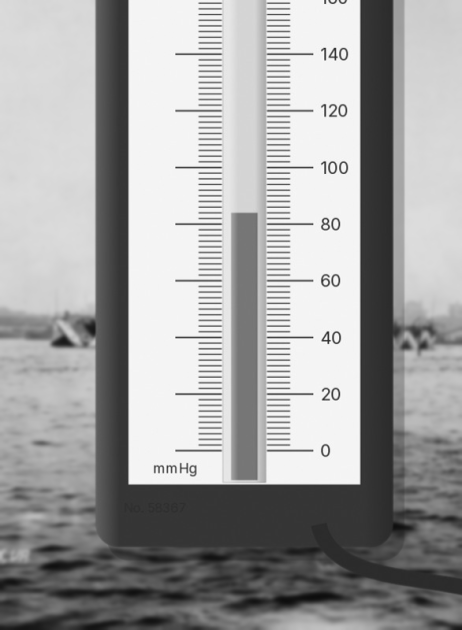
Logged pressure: 84 mmHg
